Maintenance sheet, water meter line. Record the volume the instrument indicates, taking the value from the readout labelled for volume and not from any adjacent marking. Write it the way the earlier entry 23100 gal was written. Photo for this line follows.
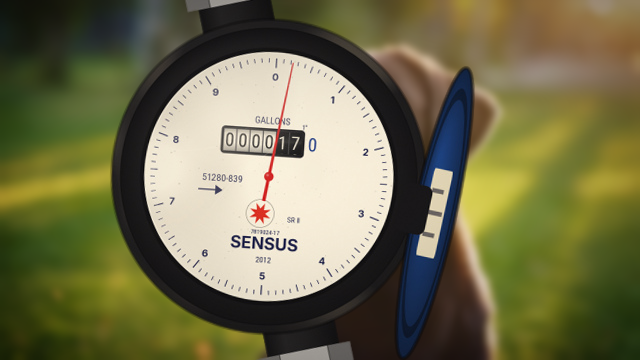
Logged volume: 170.2 gal
